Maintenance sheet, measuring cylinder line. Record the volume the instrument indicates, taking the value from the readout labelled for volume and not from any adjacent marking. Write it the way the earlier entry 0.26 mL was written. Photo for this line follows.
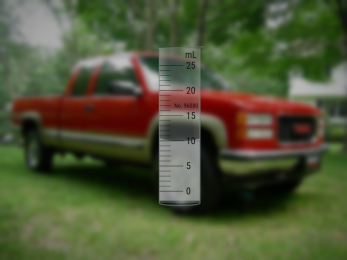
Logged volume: 10 mL
